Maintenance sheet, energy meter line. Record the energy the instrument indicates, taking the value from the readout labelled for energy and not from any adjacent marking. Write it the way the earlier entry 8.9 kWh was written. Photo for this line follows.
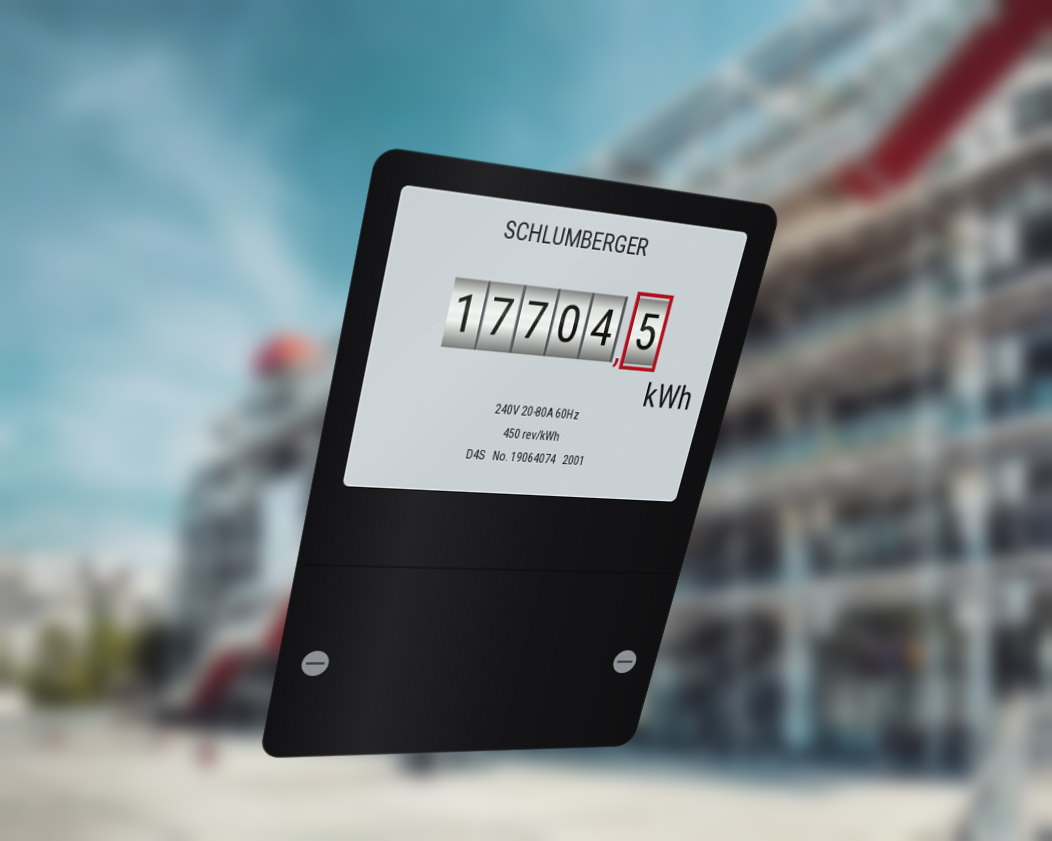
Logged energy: 17704.5 kWh
